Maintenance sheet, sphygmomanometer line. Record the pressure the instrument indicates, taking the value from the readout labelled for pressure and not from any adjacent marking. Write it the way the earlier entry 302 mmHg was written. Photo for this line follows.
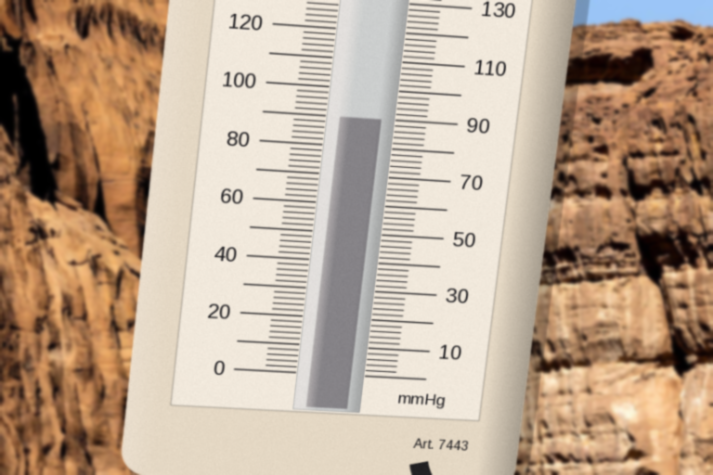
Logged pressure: 90 mmHg
